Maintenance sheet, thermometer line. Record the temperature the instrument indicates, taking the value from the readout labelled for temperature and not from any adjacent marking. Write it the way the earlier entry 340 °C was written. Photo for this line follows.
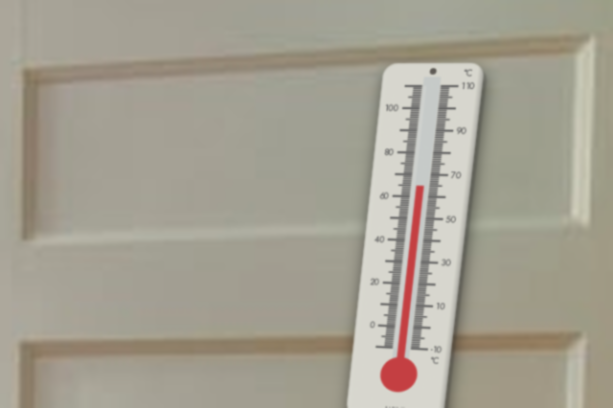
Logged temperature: 65 °C
